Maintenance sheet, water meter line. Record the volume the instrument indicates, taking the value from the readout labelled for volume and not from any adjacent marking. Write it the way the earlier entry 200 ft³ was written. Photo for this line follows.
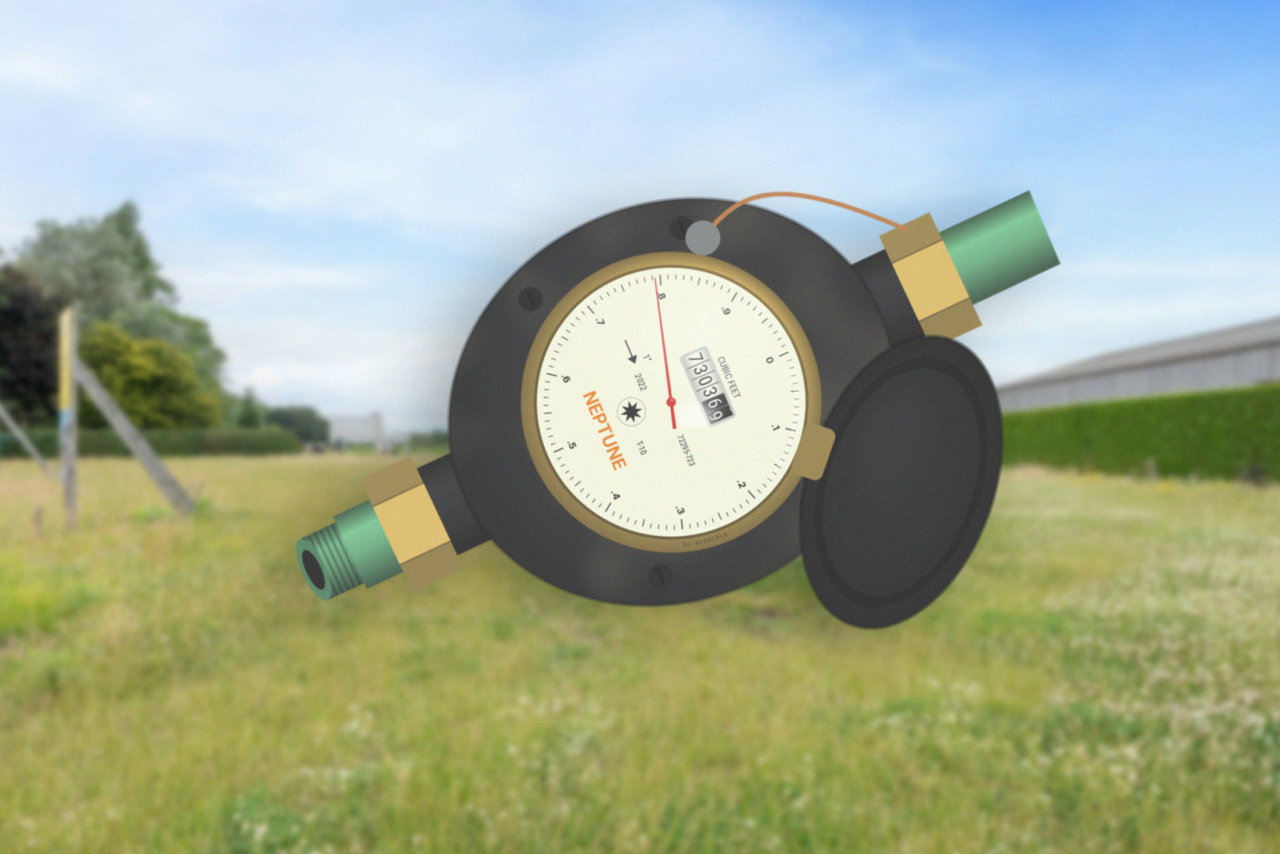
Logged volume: 730368.79 ft³
